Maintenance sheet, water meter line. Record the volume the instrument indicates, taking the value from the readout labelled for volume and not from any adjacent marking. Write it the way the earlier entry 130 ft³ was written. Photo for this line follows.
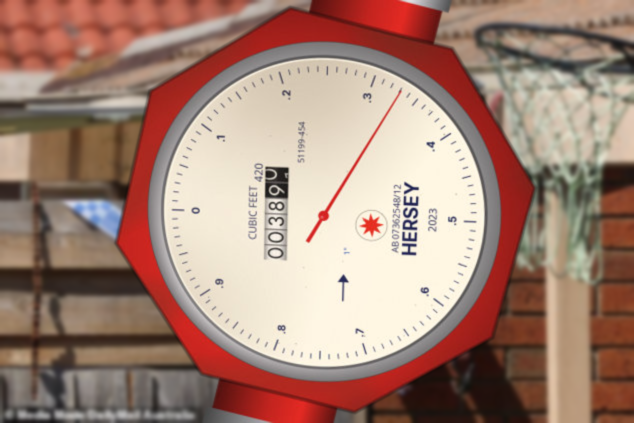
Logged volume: 3890.33 ft³
